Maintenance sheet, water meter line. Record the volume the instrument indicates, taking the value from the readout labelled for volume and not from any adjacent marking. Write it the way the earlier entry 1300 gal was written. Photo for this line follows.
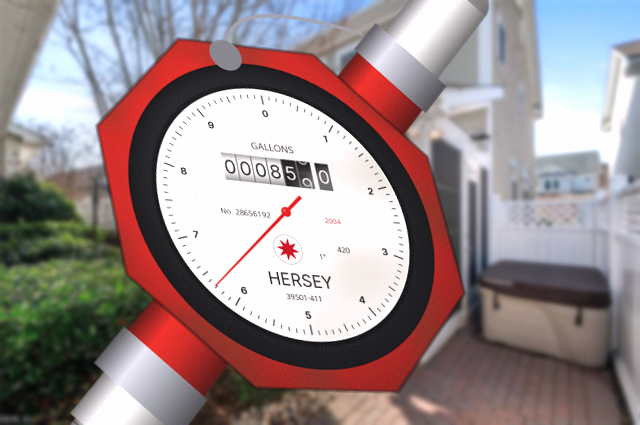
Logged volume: 8586.3 gal
